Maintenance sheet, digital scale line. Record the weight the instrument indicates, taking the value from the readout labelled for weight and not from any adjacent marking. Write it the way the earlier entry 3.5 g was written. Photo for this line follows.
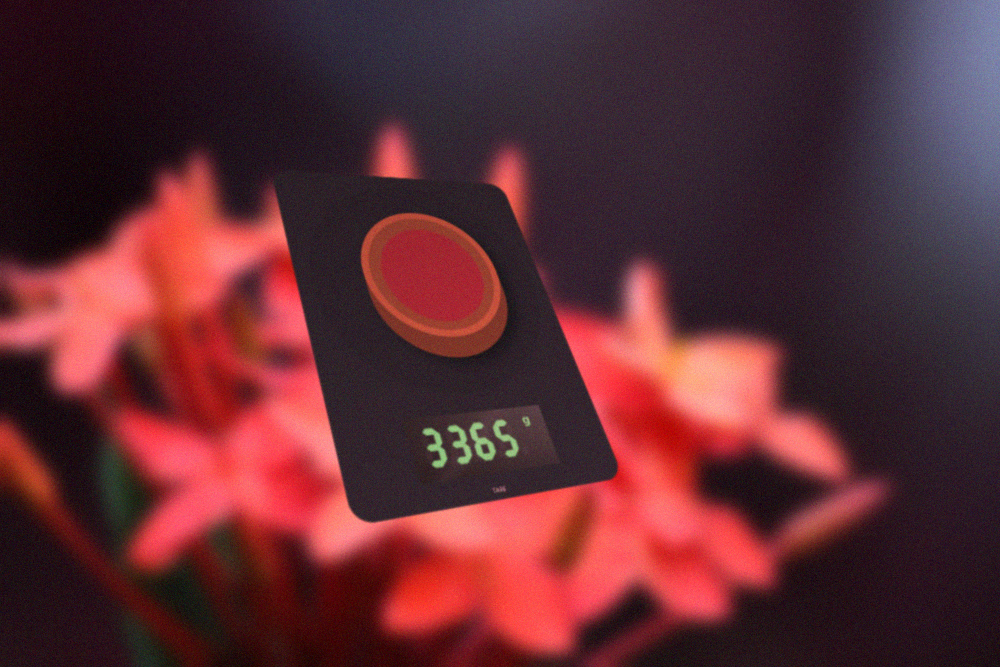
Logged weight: 3365 g
